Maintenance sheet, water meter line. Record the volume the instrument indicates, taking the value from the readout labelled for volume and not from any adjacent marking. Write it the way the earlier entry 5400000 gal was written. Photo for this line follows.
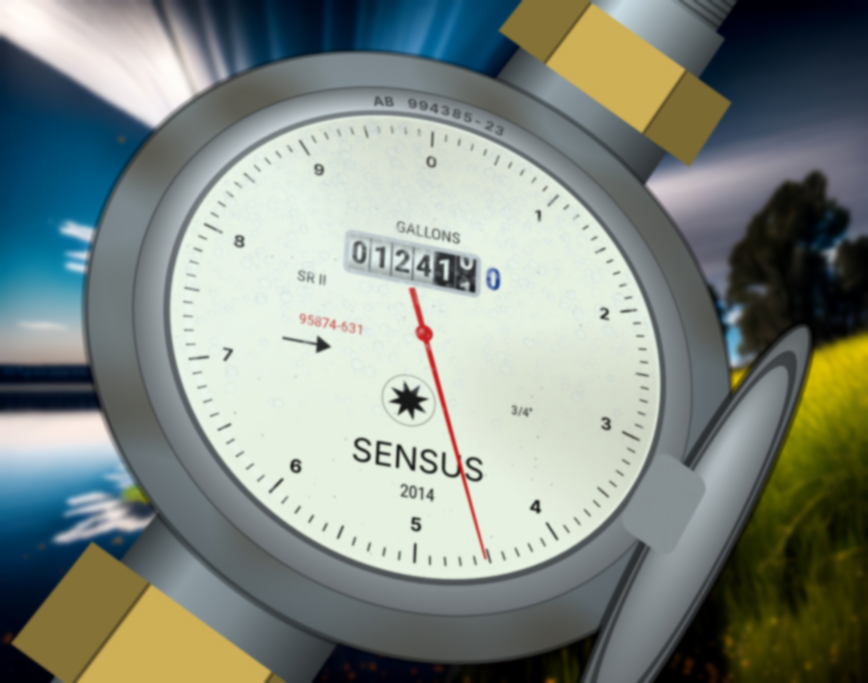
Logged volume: 124104.5 gal
